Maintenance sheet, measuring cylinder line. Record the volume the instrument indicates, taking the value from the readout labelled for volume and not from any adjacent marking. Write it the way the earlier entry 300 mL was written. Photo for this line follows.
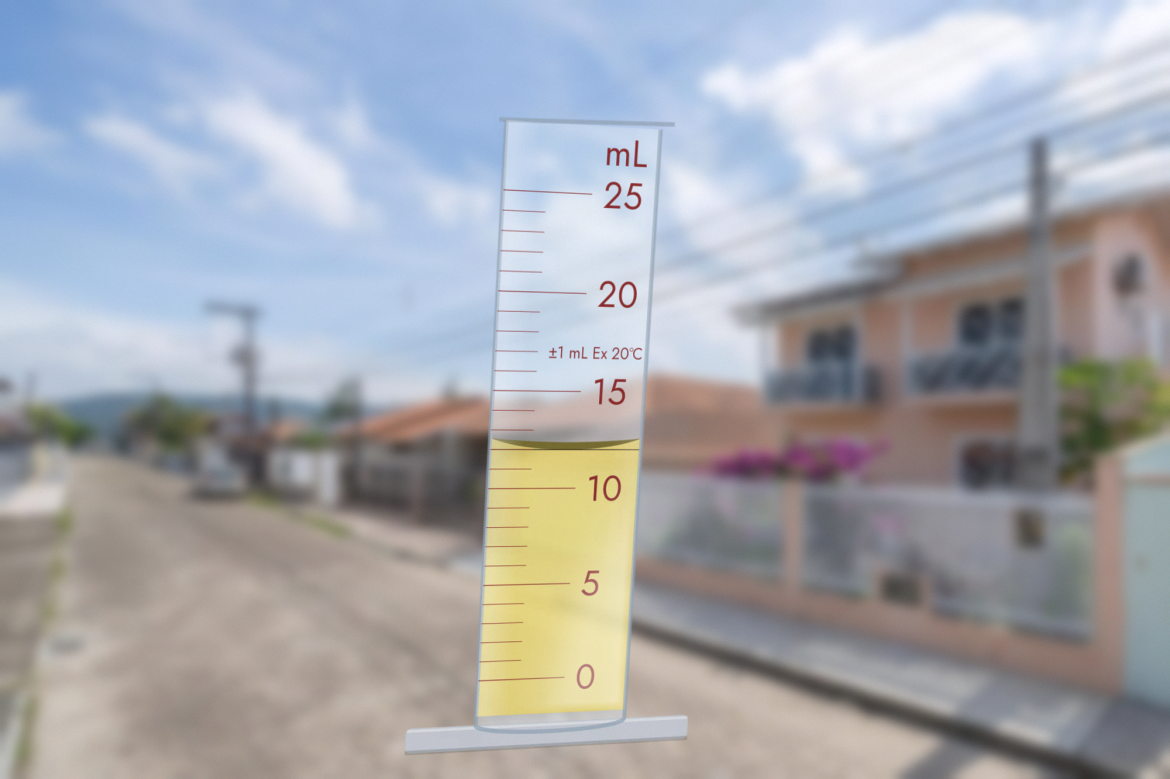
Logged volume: 12 mL
